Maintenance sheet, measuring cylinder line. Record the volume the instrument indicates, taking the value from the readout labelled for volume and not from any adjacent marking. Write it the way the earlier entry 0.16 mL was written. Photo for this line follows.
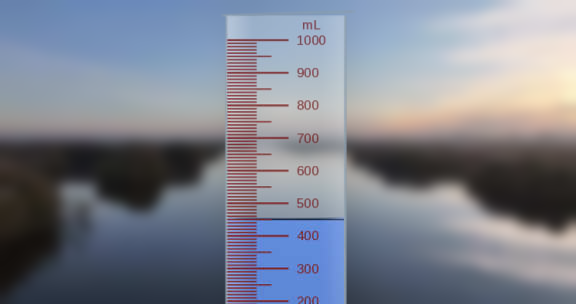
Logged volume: 450 mL
